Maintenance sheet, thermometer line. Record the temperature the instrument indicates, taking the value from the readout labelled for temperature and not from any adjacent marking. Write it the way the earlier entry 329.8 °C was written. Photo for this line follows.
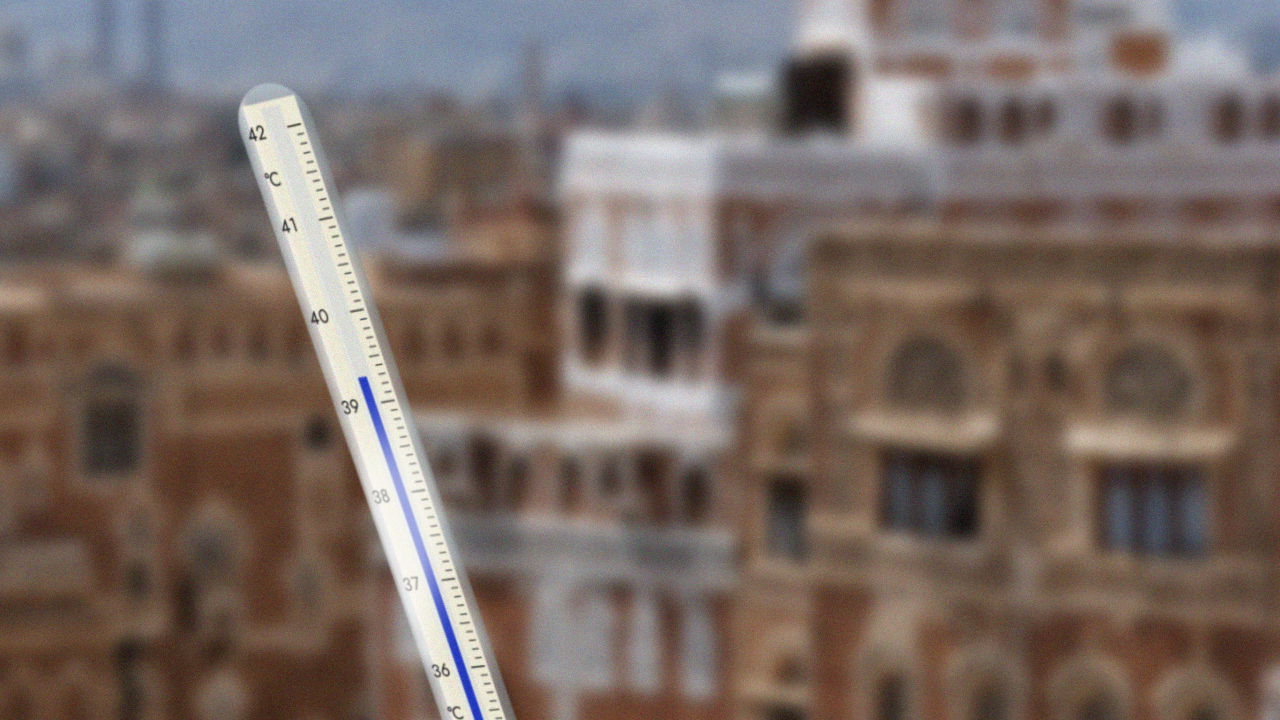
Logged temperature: 39.3 °C
